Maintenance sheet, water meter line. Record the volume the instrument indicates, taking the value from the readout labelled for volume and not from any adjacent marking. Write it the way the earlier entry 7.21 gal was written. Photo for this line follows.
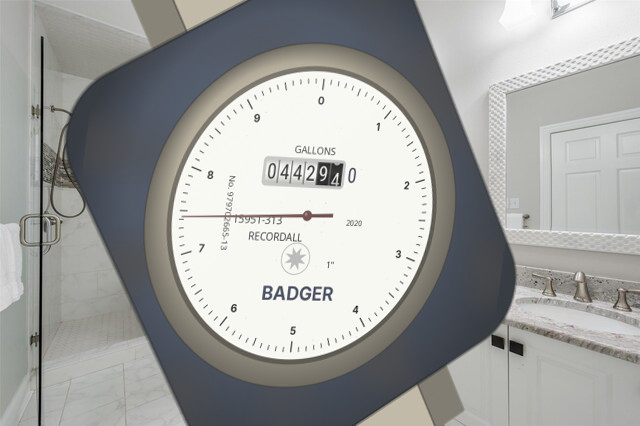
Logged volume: 442937.4 gal
